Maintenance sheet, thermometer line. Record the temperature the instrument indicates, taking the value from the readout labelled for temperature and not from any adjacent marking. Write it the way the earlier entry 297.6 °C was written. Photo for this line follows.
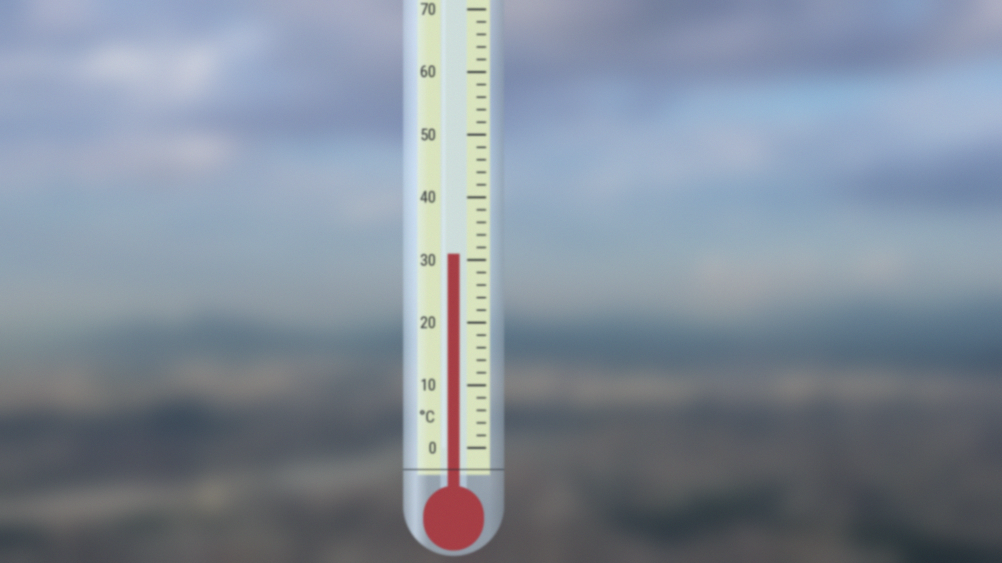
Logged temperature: 31 °C
